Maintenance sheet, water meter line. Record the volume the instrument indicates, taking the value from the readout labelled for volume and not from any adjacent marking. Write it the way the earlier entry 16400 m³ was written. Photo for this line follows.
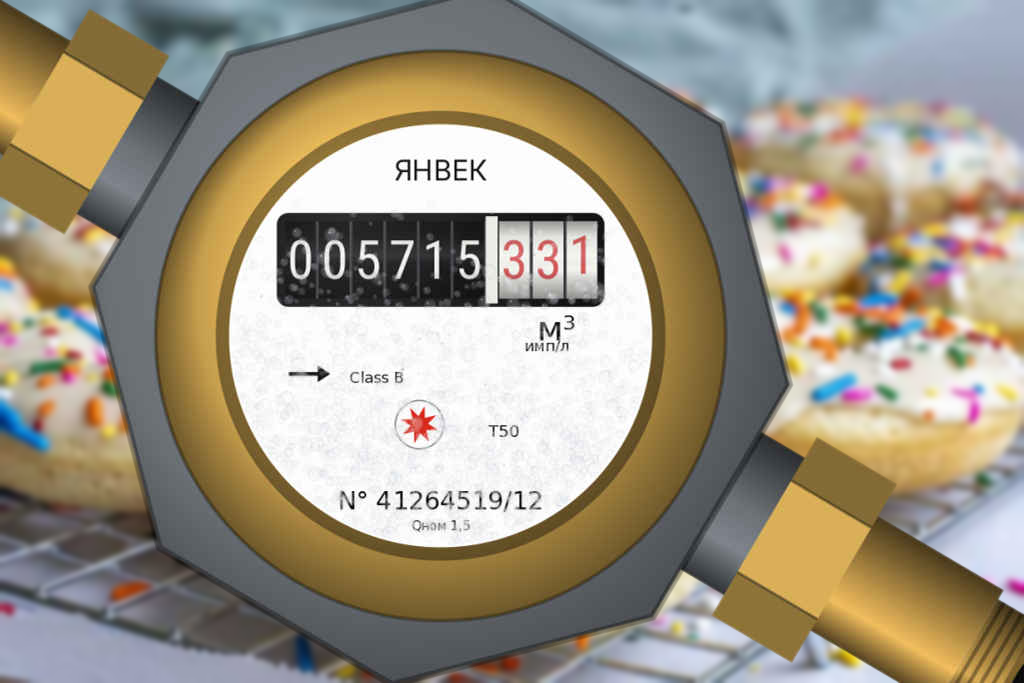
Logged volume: 5715.331 m³
